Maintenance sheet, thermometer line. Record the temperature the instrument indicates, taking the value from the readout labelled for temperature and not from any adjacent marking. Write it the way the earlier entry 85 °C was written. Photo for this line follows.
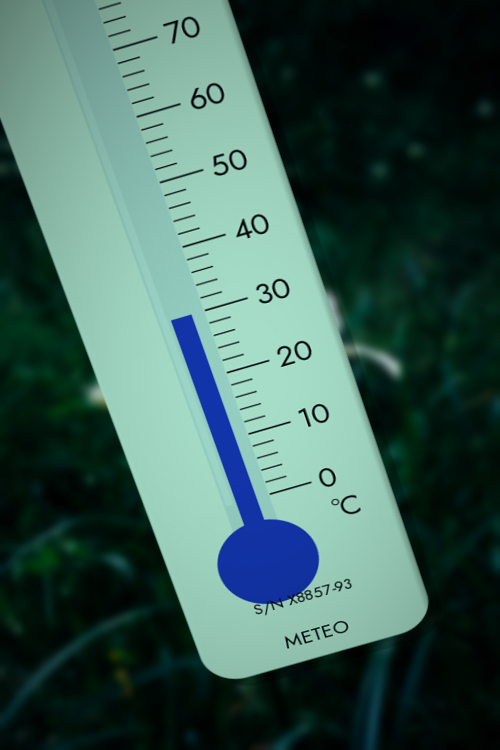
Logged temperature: 30 °C
